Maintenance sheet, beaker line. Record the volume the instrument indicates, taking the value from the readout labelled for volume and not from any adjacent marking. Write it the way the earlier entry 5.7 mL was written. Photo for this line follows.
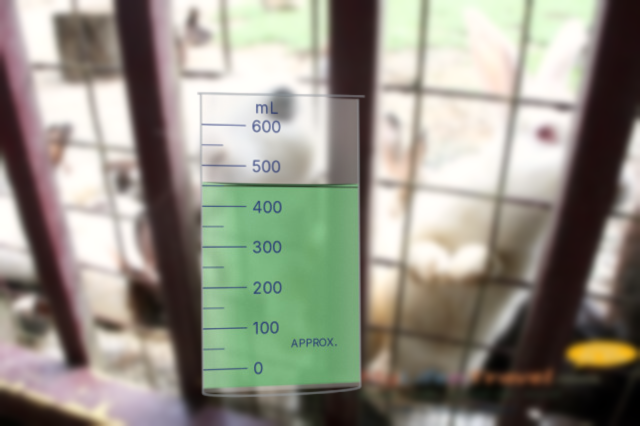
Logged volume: 450 mL
